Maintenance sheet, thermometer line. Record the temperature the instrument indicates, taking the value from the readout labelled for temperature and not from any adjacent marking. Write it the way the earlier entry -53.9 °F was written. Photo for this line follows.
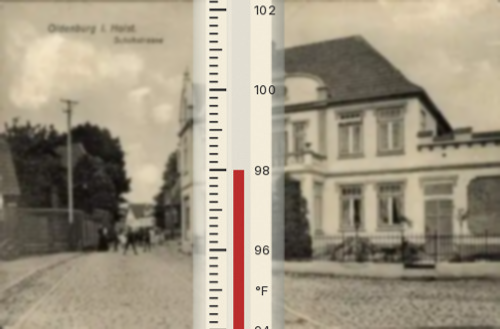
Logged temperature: 98 °F
